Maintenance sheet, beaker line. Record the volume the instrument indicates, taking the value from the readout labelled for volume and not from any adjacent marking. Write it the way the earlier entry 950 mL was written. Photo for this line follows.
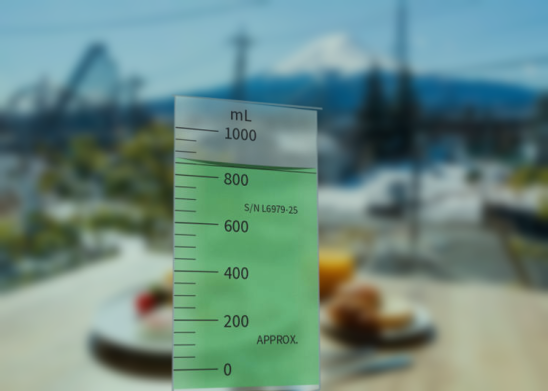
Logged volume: 850 mL
